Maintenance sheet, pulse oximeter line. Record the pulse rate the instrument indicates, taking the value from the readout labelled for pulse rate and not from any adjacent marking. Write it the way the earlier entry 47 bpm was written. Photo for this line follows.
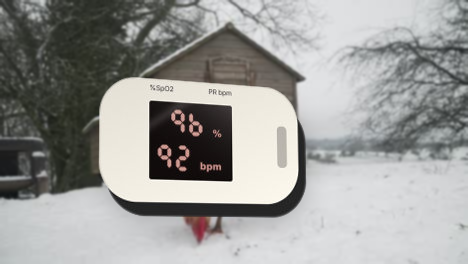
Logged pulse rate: 92 bpm
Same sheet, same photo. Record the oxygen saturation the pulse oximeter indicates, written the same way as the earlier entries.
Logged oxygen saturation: 96 %
